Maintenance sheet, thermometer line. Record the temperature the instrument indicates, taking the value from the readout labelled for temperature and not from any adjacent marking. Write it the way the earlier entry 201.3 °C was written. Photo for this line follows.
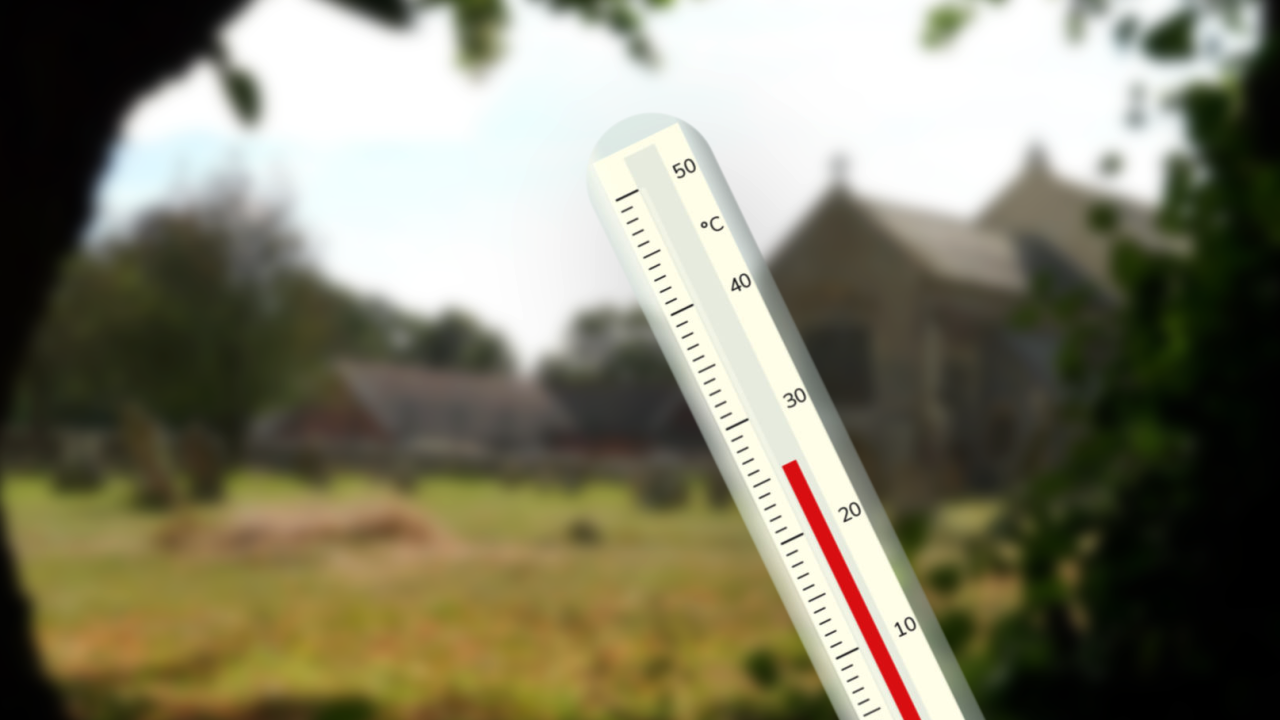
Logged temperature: 25.5 °C
